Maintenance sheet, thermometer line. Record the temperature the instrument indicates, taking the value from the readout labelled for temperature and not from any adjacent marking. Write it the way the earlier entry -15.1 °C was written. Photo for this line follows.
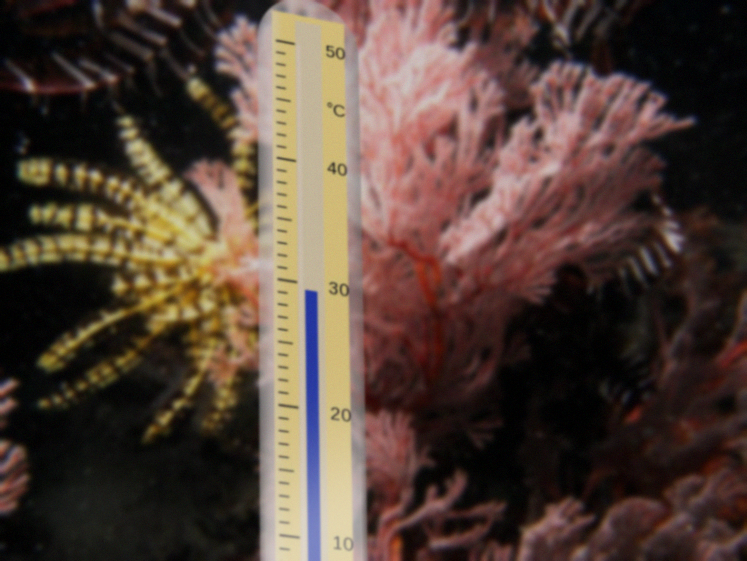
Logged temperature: 29.5 °C
